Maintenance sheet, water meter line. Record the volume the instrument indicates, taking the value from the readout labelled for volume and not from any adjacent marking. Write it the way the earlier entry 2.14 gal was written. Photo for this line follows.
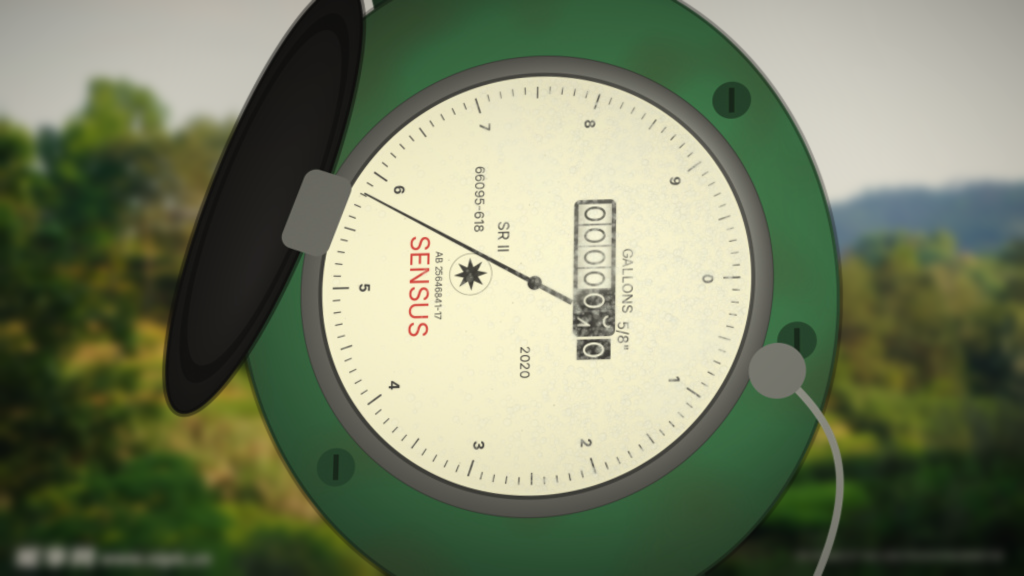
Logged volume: 35.8 gal
